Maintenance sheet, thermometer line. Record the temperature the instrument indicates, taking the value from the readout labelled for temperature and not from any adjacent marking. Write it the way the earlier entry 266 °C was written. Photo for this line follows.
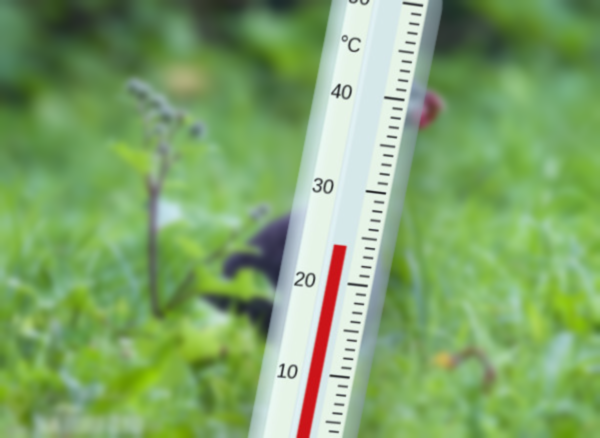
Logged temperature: 24 °C
